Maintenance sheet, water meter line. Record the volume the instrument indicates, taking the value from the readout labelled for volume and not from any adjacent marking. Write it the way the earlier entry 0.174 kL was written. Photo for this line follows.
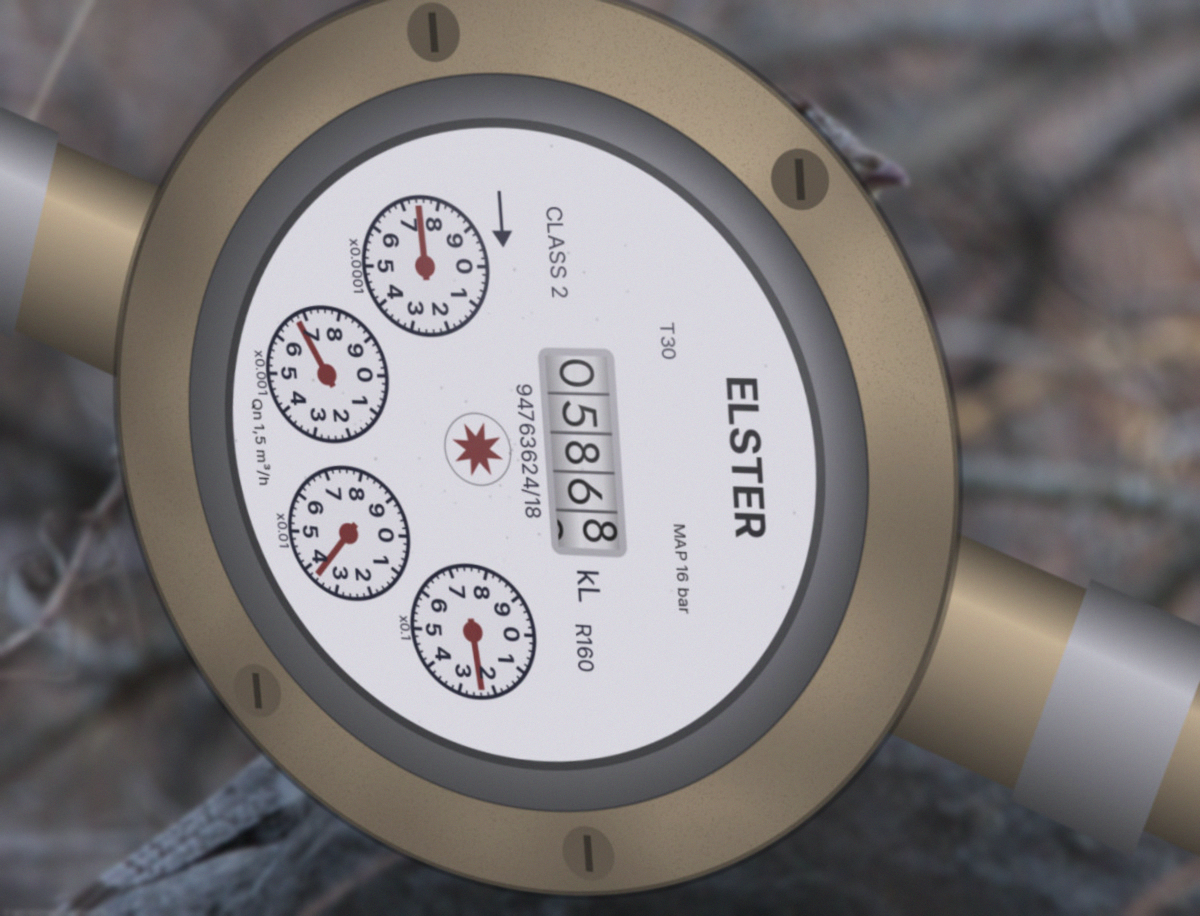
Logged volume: 5868.2367 kL
